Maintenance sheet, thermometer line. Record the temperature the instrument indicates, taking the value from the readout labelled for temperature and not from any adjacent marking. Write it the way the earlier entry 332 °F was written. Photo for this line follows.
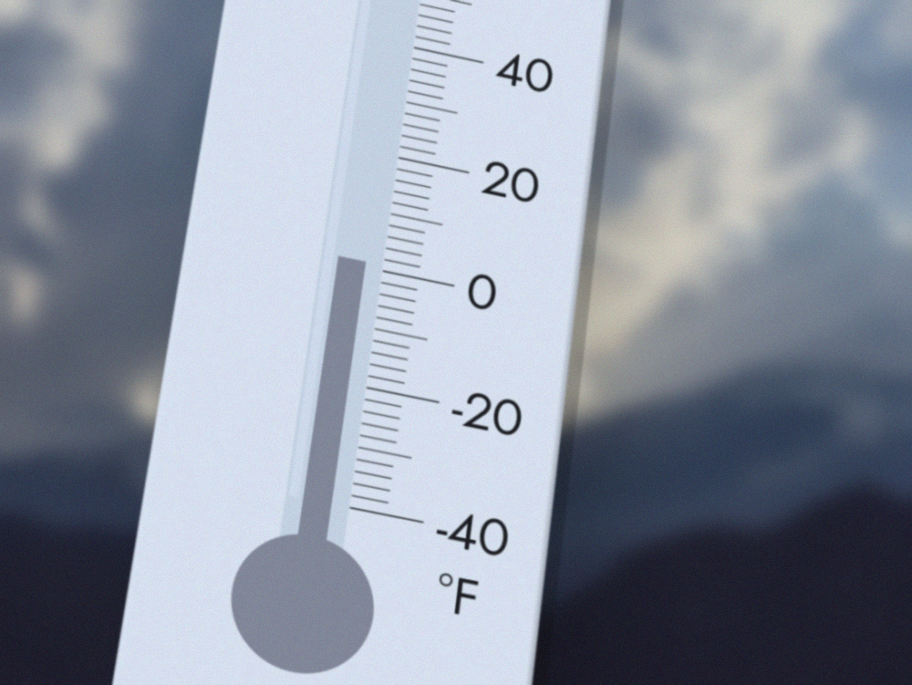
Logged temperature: 1 °F
